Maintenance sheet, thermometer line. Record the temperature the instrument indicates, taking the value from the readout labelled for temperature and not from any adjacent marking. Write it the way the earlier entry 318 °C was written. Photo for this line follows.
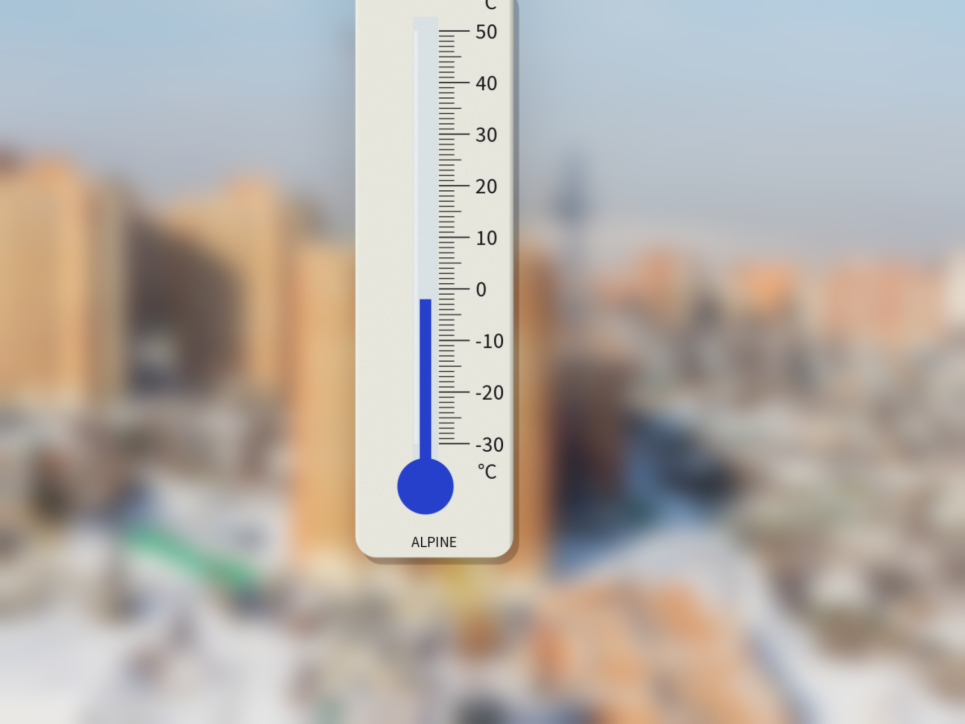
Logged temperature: -2 °C
